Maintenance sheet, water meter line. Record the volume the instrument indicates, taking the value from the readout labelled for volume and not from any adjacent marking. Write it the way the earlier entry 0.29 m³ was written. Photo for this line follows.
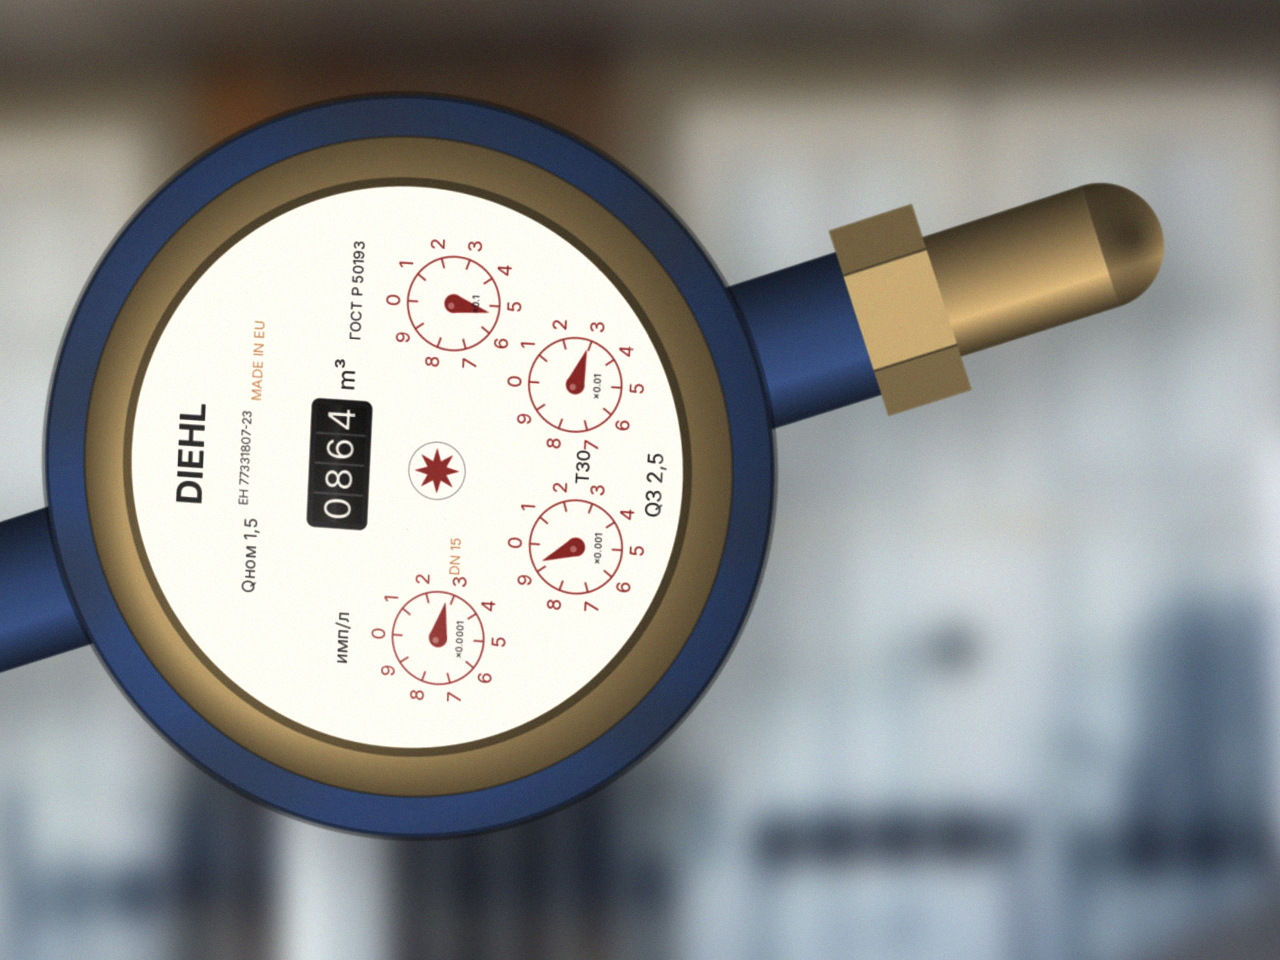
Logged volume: 864.5292 m³
